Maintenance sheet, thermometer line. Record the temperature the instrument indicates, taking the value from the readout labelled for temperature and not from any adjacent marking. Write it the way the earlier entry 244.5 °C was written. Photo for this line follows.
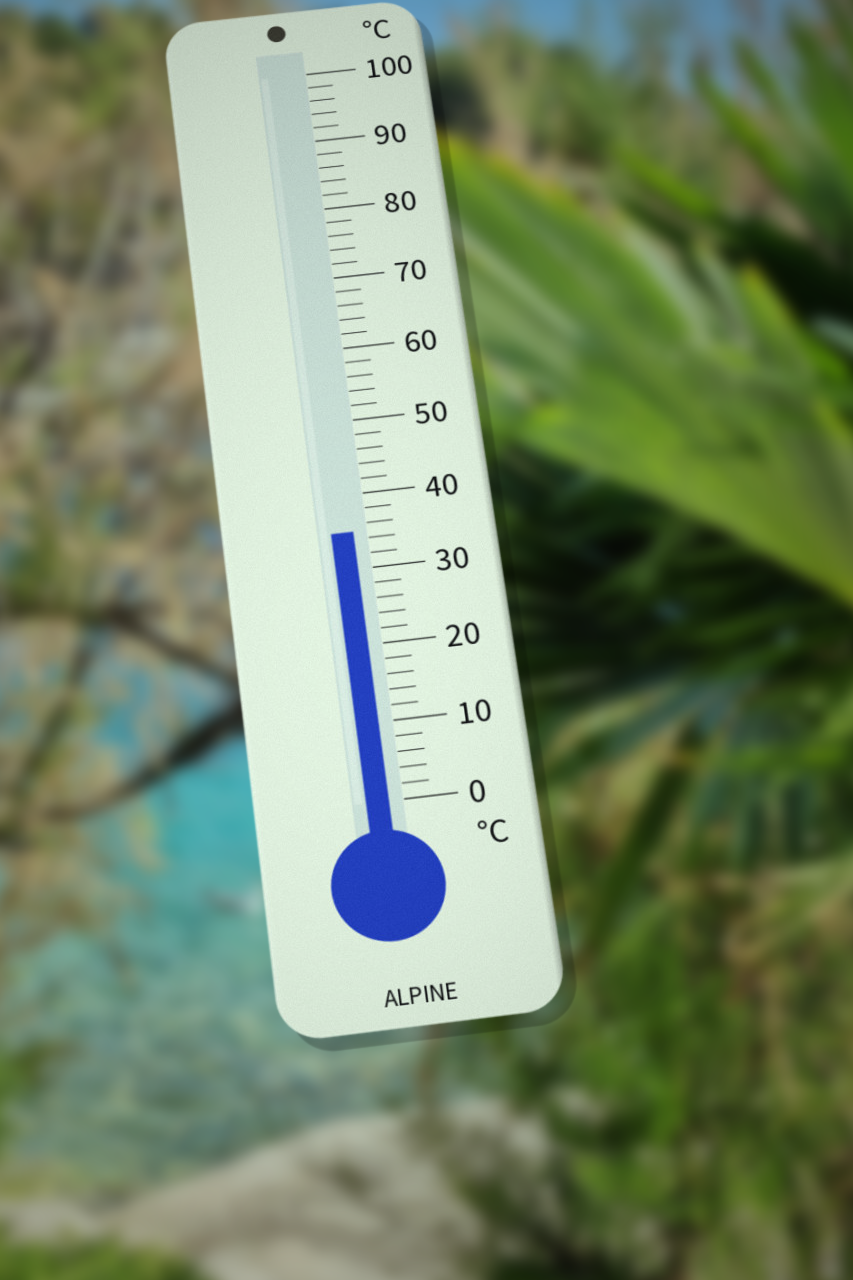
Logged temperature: 35 °C
